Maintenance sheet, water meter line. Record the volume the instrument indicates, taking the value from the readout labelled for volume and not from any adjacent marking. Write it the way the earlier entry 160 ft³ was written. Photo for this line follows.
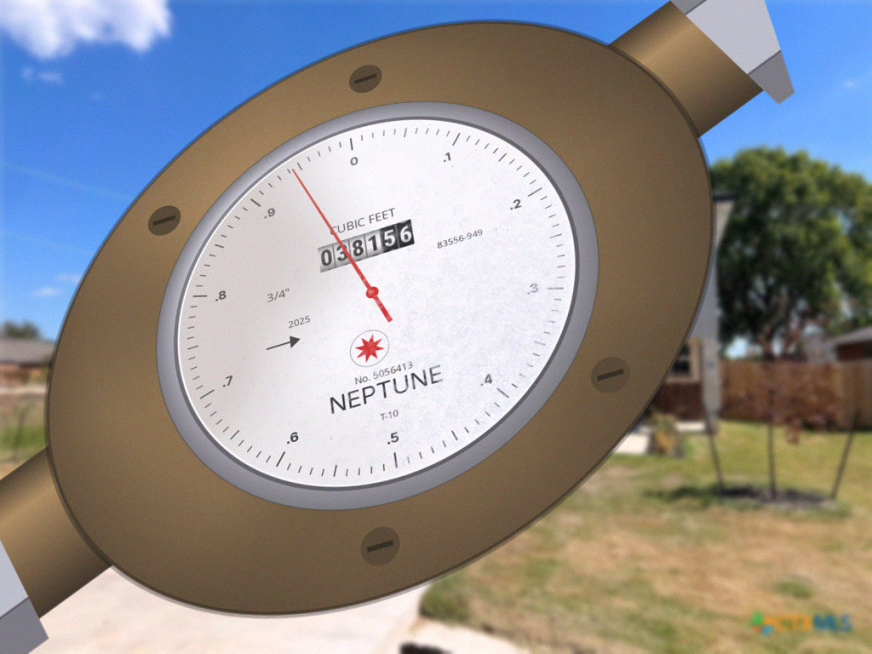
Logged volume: 38155.94 ft³
